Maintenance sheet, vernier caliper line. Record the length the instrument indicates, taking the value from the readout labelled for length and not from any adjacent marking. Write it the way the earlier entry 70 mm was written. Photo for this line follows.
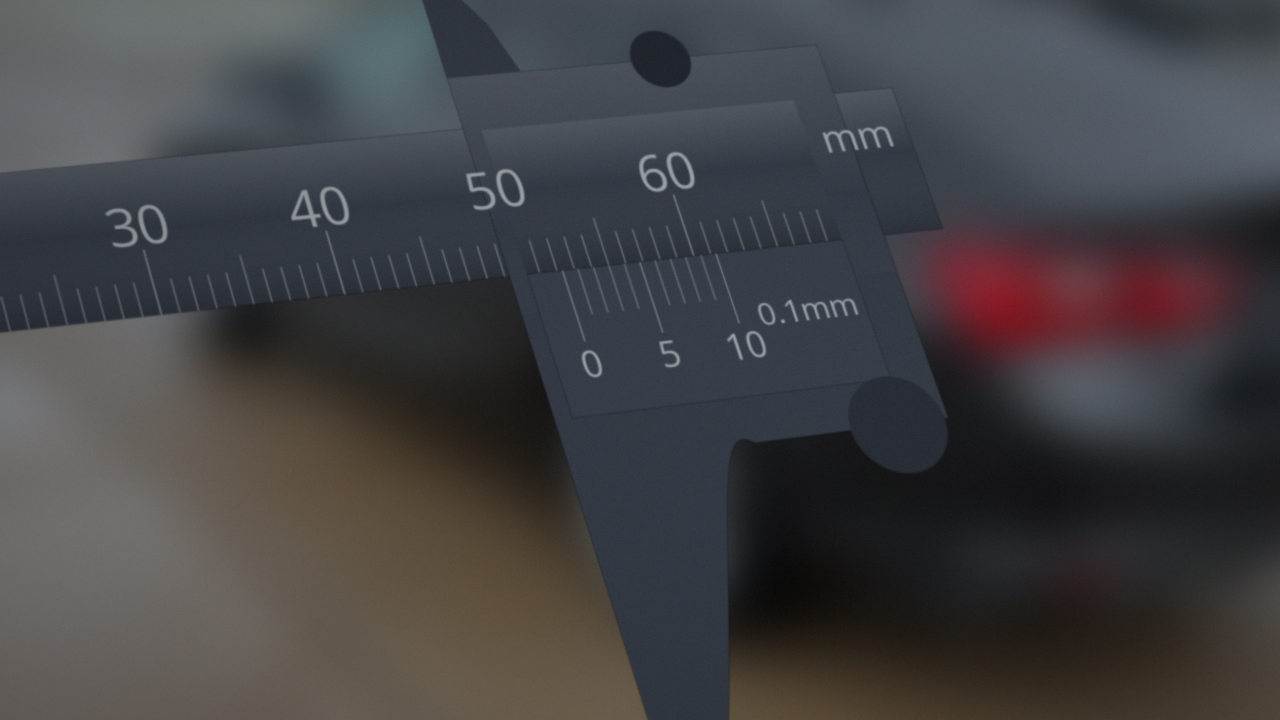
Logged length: 52.3 mm
